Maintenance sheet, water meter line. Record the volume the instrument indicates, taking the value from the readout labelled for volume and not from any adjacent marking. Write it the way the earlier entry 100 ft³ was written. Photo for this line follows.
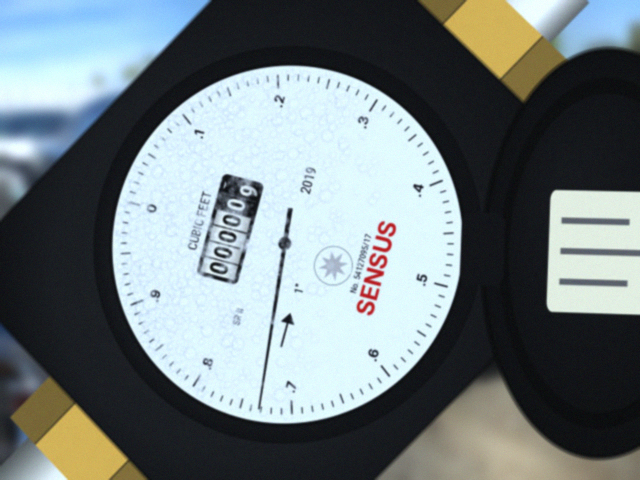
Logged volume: 8.73 ft³
